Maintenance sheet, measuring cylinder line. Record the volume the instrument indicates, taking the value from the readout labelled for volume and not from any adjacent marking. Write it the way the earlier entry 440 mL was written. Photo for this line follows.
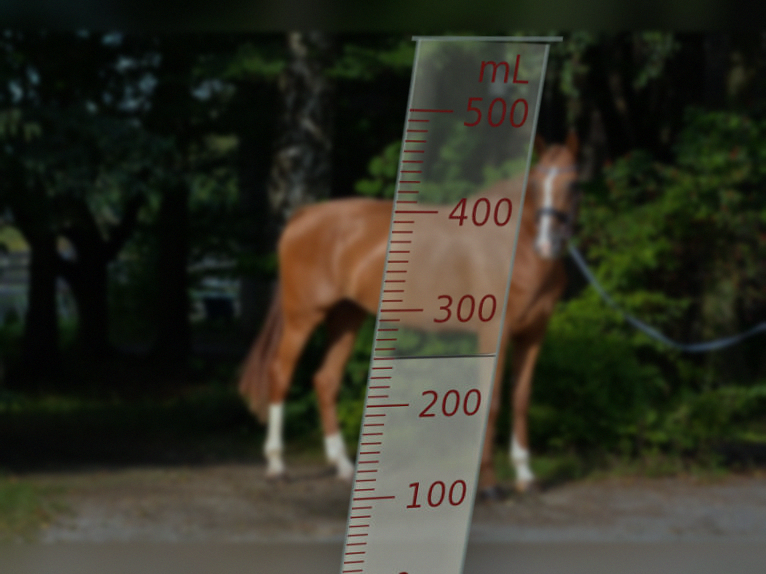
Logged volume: 250 mL
